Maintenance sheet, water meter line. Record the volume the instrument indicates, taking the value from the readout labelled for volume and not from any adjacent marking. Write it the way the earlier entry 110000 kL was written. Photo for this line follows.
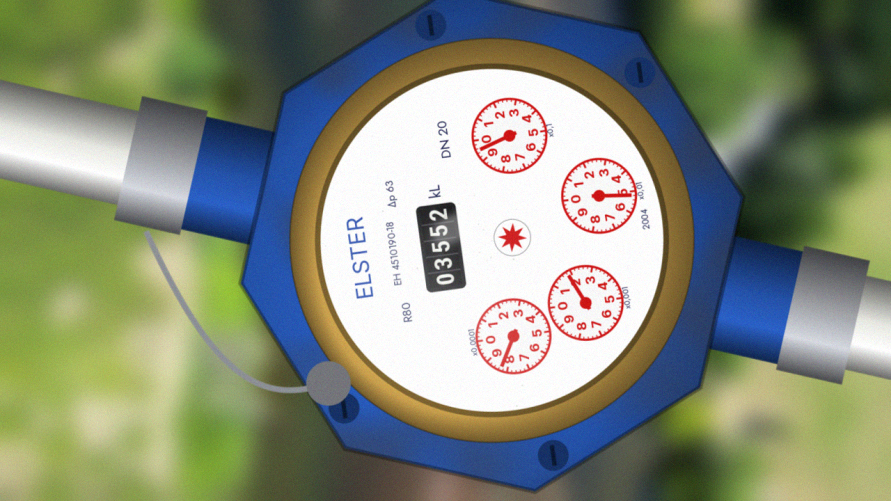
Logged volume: 3551.9518 kL
